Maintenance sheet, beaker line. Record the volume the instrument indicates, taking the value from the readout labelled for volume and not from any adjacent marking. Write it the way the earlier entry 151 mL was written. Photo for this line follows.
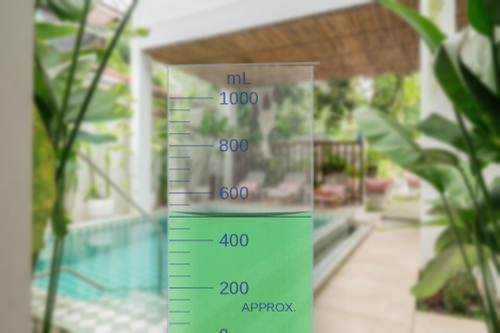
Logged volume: 500 mL
